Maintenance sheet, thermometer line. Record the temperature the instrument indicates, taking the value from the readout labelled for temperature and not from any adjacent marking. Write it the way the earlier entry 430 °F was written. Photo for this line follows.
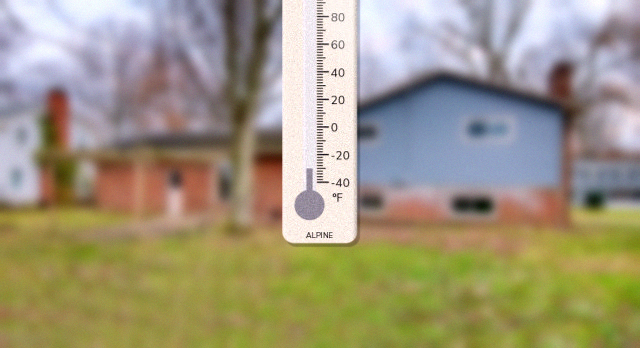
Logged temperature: -30 °F
